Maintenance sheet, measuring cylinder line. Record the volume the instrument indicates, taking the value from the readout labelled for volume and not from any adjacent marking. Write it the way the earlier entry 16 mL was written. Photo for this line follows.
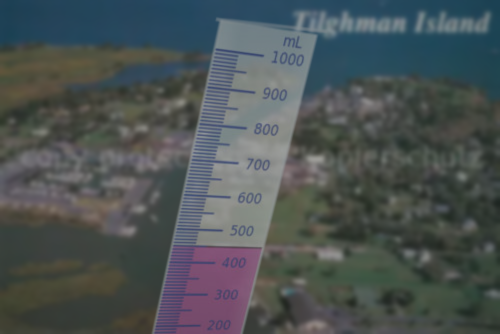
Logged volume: 450 mL
